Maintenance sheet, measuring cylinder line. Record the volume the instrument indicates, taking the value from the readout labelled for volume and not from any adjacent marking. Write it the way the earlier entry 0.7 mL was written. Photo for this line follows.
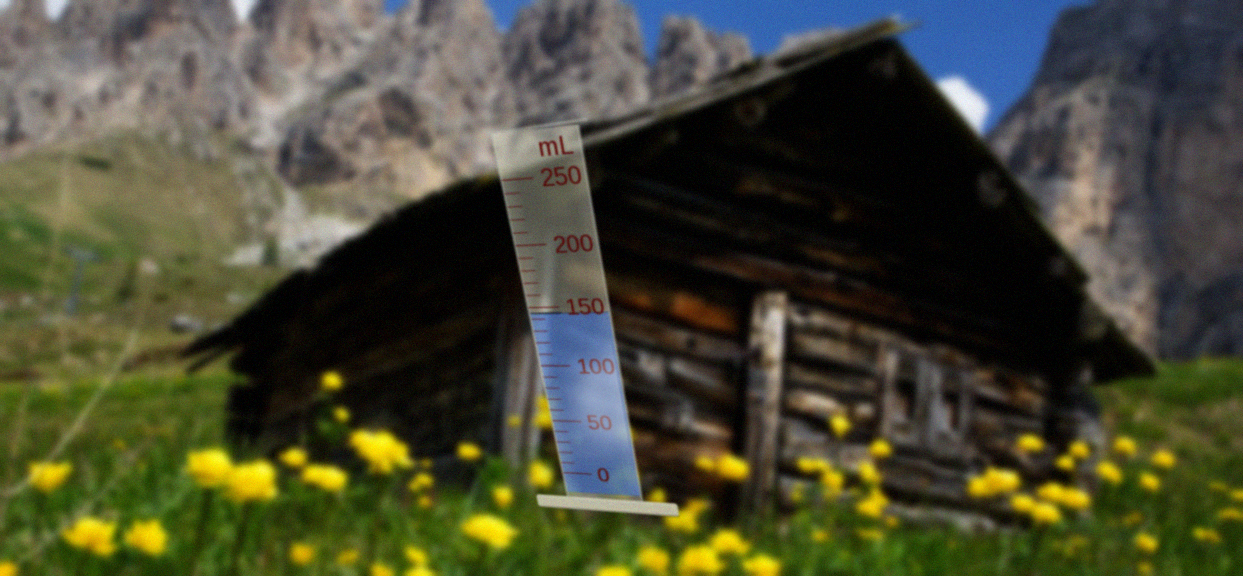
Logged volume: 145 mL
